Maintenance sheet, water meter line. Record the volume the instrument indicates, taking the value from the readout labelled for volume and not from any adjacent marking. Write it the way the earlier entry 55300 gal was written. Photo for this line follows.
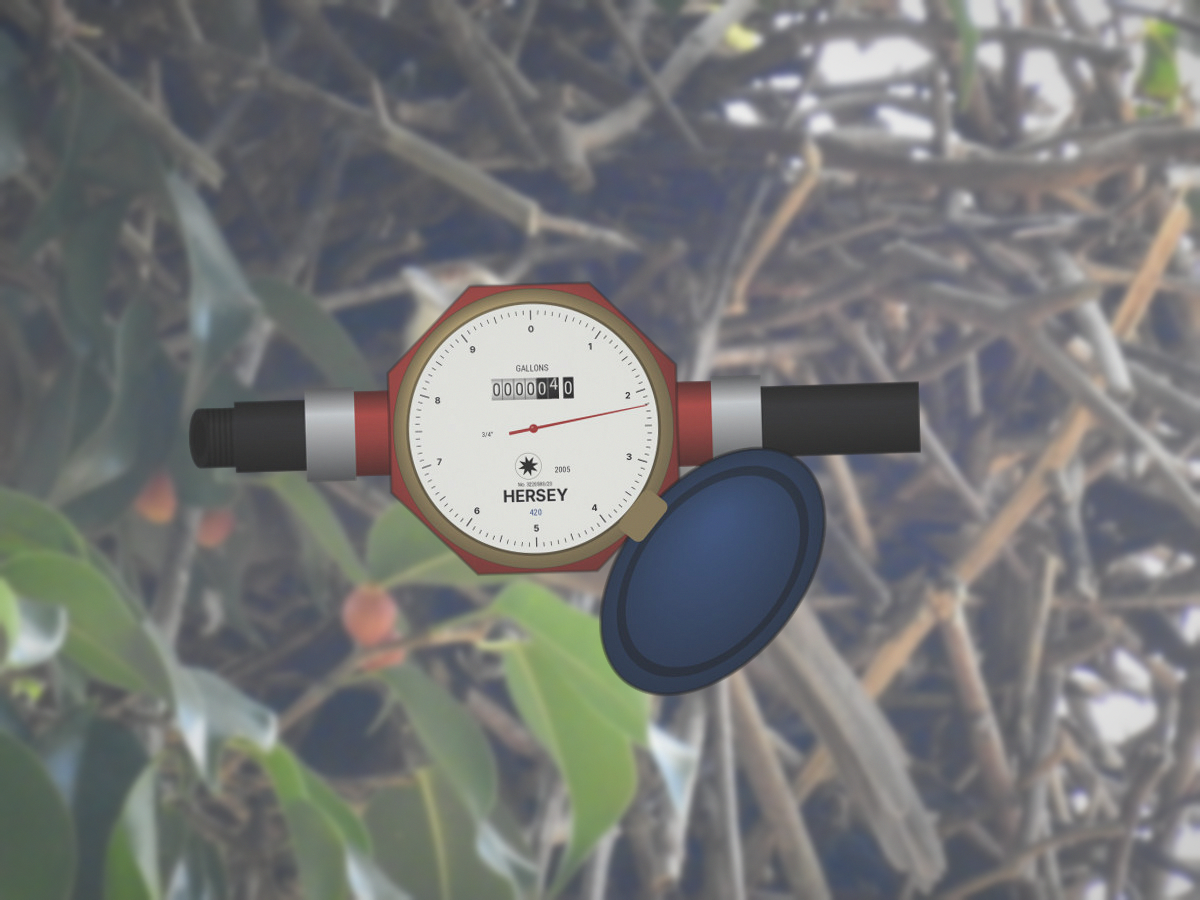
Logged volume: 42.2 gal
